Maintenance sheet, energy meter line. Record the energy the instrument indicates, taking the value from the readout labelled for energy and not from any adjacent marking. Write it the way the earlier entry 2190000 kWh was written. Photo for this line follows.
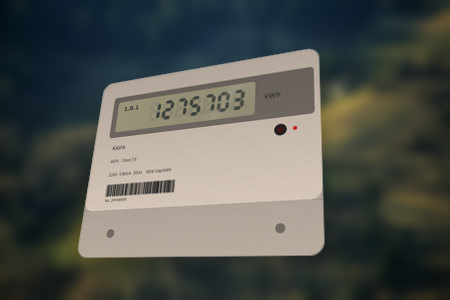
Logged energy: 1275703 kWh
